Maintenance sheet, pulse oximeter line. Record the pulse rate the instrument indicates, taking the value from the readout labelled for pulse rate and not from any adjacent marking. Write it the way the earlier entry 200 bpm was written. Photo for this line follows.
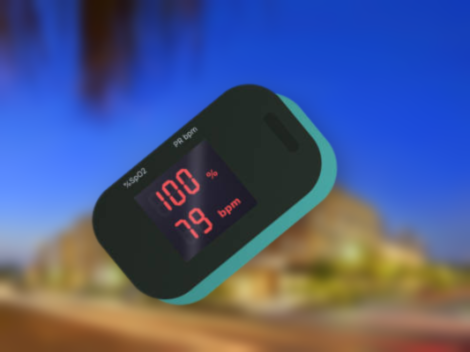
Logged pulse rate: 79 bpm
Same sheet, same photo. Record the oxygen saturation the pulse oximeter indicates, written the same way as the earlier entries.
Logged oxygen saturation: 100 %
